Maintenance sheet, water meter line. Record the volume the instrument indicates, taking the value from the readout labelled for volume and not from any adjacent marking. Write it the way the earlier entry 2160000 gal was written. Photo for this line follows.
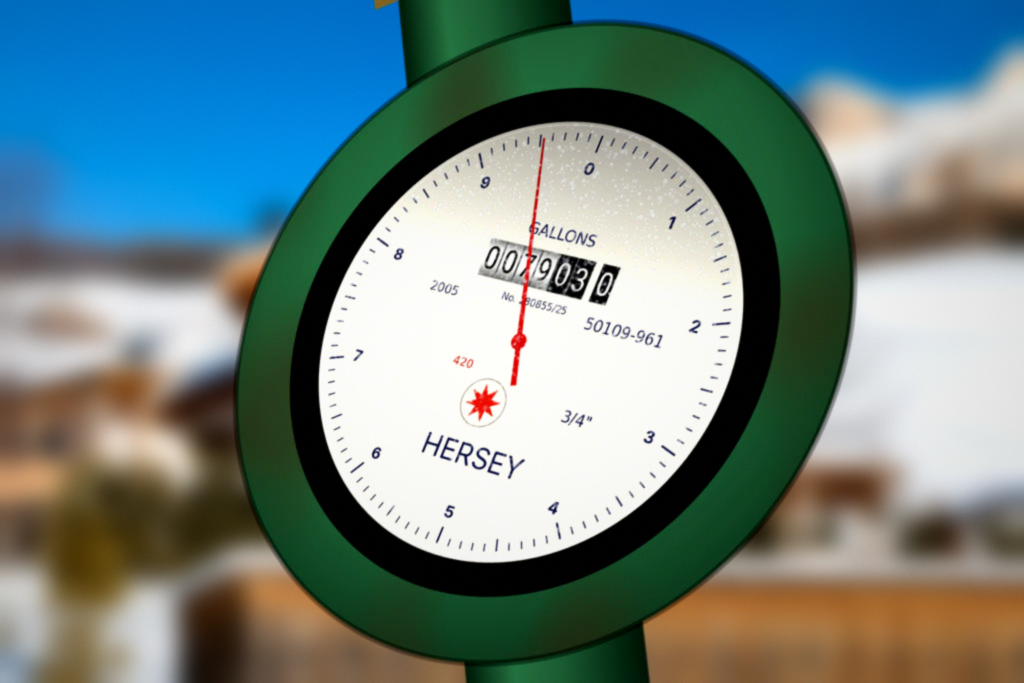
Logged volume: 79029.5 gal
